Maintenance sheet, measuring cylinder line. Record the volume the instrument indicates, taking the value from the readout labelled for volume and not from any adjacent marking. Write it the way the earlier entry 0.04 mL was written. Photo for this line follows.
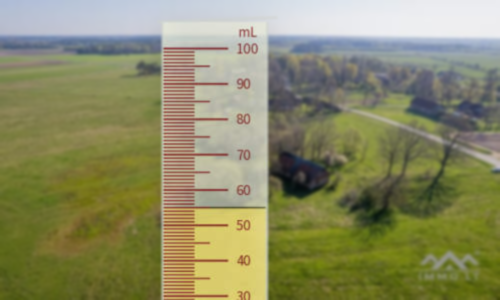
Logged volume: 55 mL
